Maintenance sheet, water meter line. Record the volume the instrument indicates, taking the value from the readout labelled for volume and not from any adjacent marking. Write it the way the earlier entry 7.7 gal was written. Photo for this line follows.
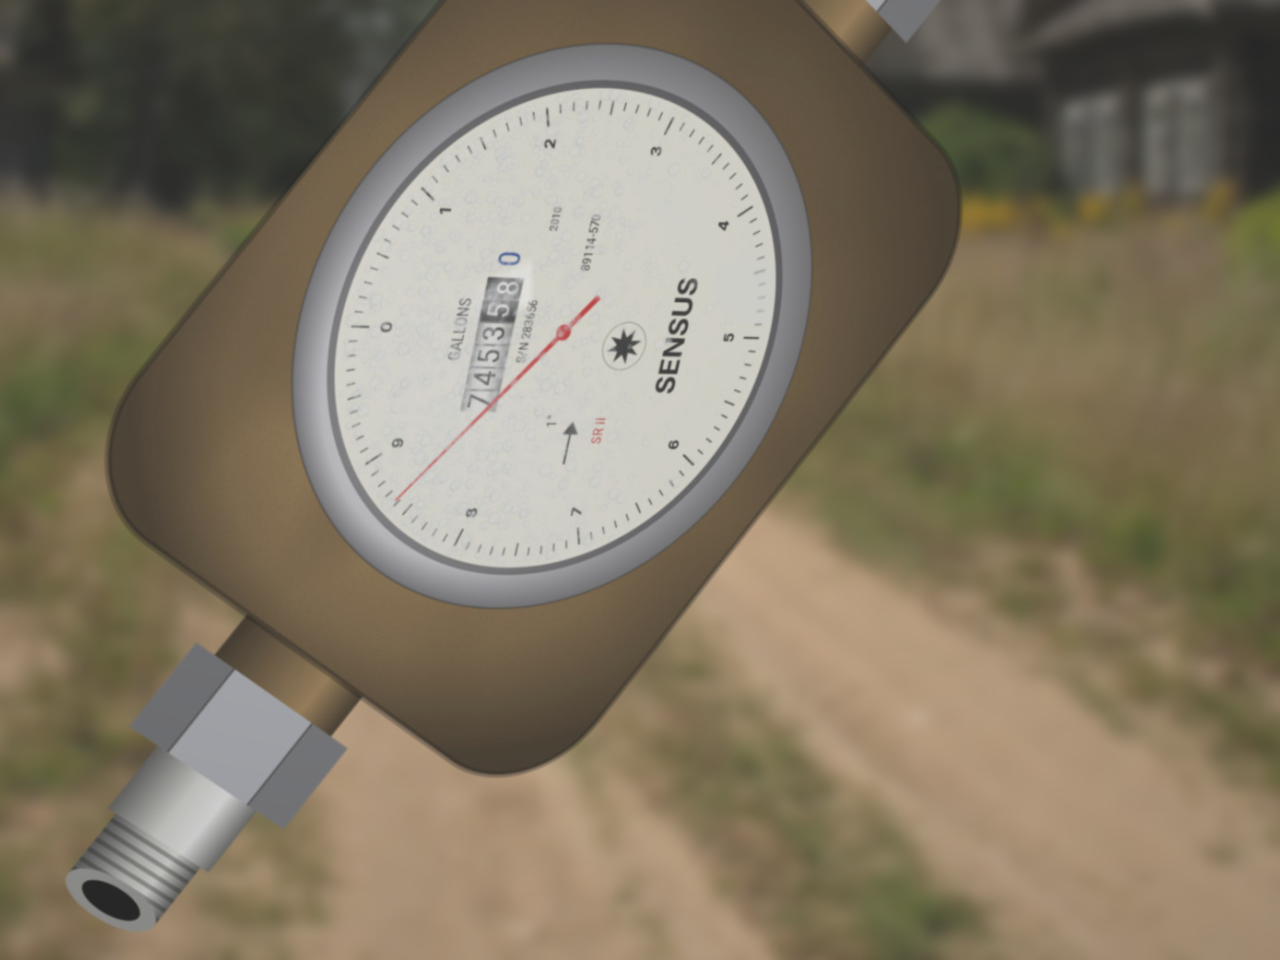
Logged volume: 7453578.6 gal
